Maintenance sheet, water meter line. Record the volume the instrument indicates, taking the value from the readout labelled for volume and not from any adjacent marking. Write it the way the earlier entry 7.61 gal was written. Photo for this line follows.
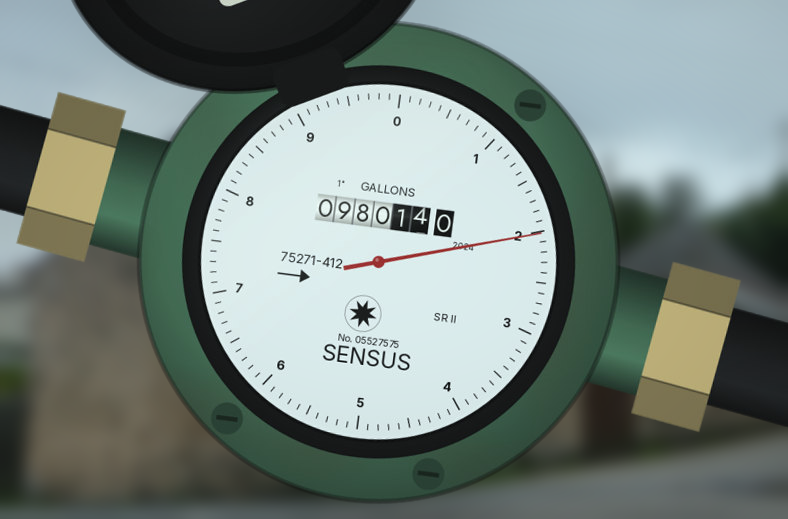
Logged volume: 980142.0 gal
